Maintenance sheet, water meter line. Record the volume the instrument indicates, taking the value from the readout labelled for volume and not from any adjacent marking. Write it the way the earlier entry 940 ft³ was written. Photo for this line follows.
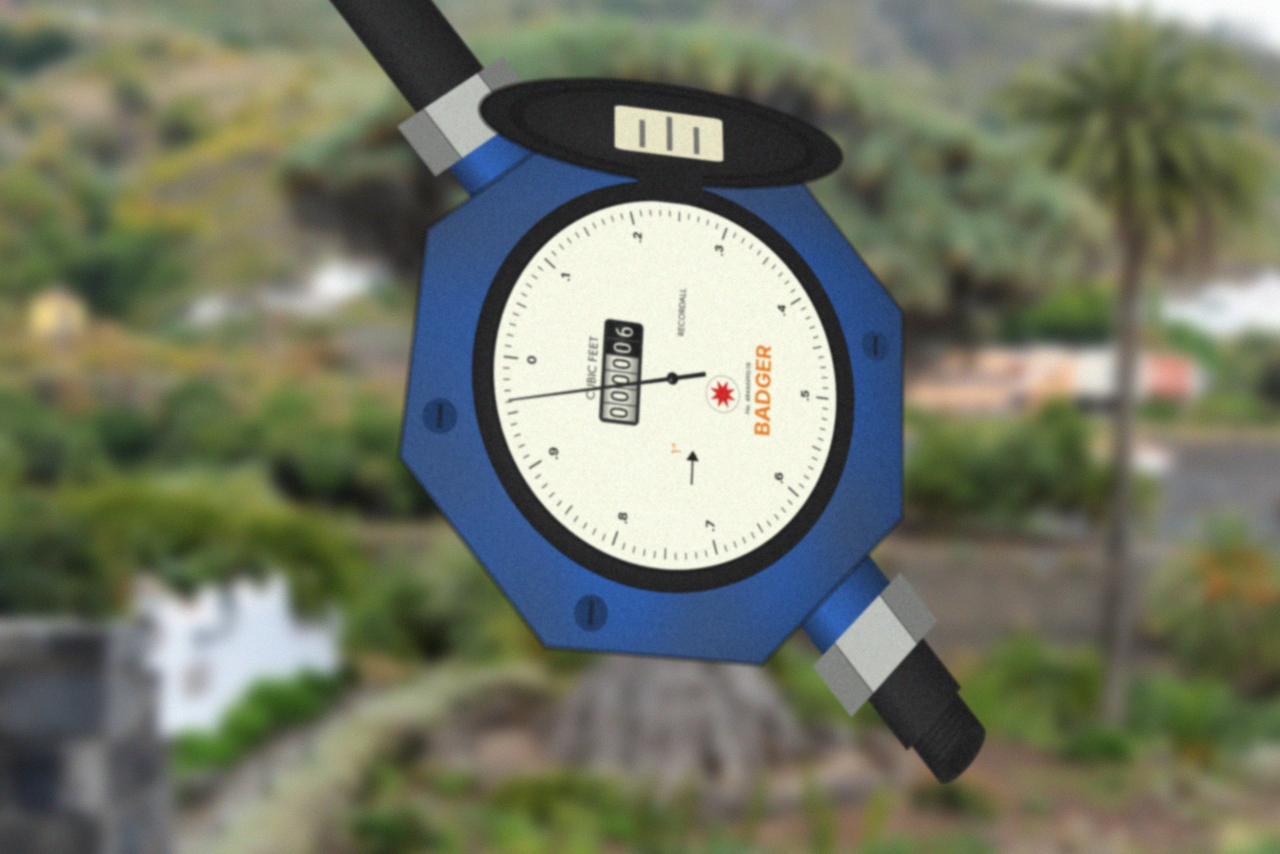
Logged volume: 5.96 ft³
